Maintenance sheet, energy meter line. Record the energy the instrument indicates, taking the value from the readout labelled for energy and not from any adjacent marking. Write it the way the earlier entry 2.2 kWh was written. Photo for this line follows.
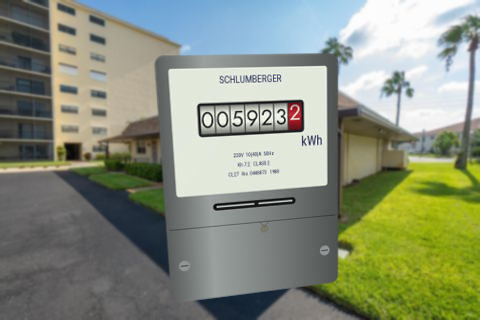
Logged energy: 5923.2 kWh
